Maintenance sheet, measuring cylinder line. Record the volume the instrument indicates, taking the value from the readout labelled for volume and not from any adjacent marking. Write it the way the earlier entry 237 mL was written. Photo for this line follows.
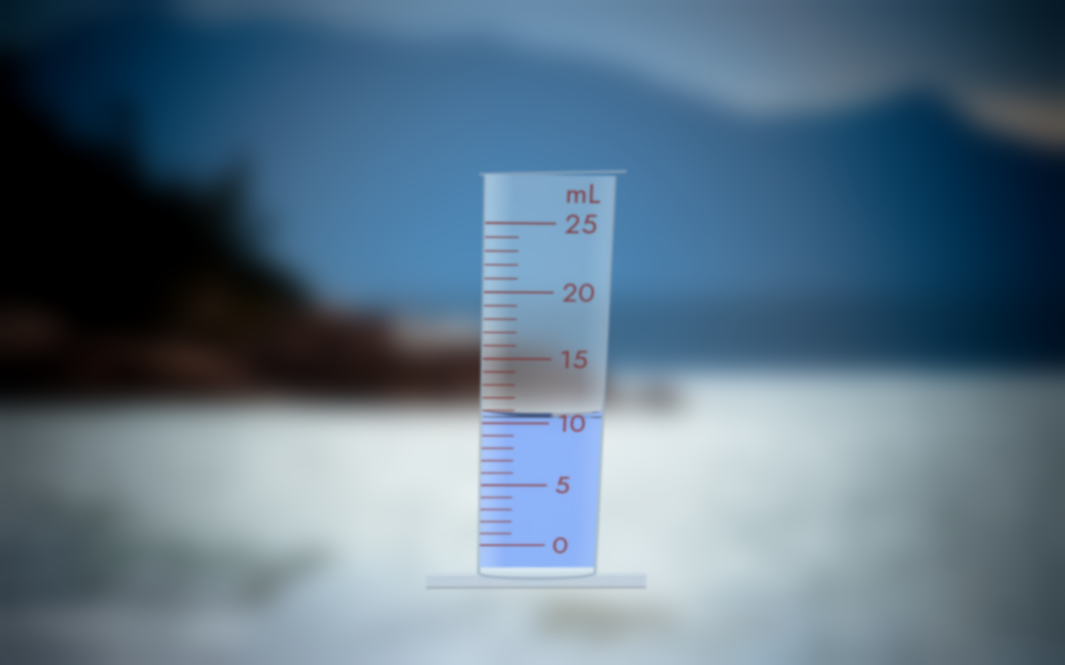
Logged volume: 10.5 mL
